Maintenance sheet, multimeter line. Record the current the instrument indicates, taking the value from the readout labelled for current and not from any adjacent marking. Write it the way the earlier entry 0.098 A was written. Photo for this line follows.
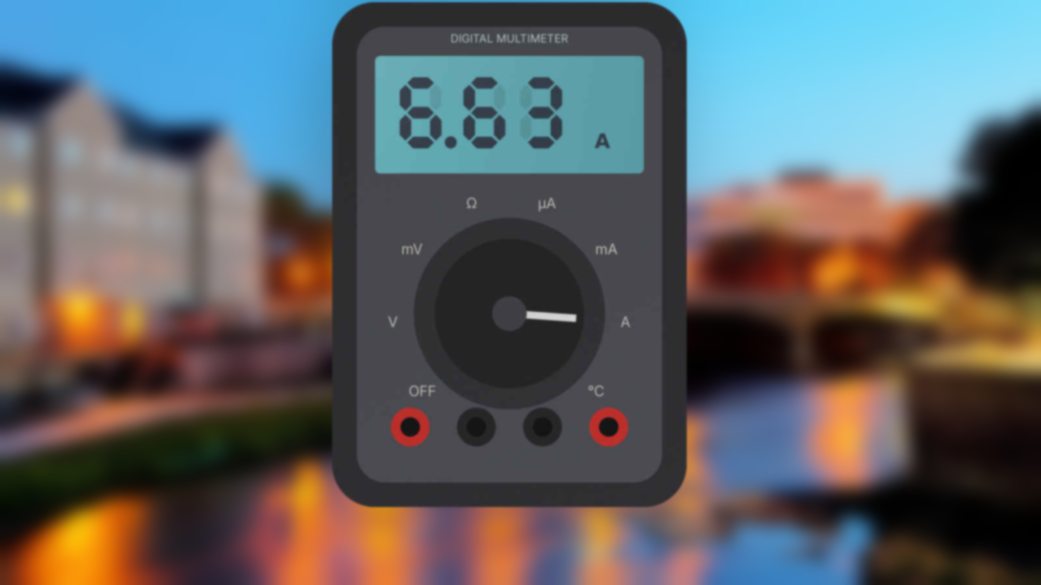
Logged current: 6.63 A
